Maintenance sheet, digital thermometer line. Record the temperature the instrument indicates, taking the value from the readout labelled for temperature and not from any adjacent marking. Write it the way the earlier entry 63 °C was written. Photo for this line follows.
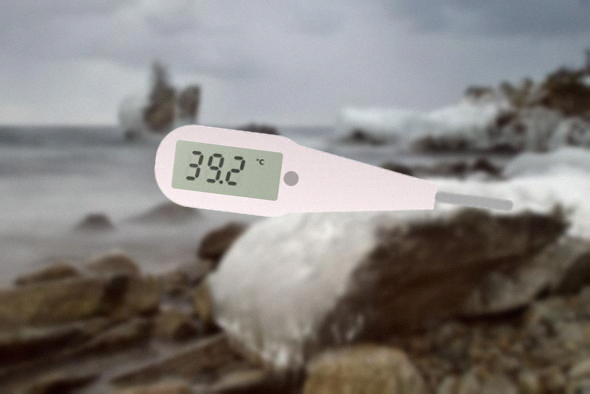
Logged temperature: 39.2 °C
